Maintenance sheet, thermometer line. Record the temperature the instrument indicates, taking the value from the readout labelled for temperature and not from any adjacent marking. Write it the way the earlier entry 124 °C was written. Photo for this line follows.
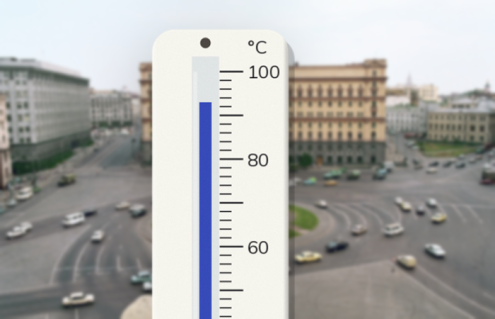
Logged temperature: 93 °C
